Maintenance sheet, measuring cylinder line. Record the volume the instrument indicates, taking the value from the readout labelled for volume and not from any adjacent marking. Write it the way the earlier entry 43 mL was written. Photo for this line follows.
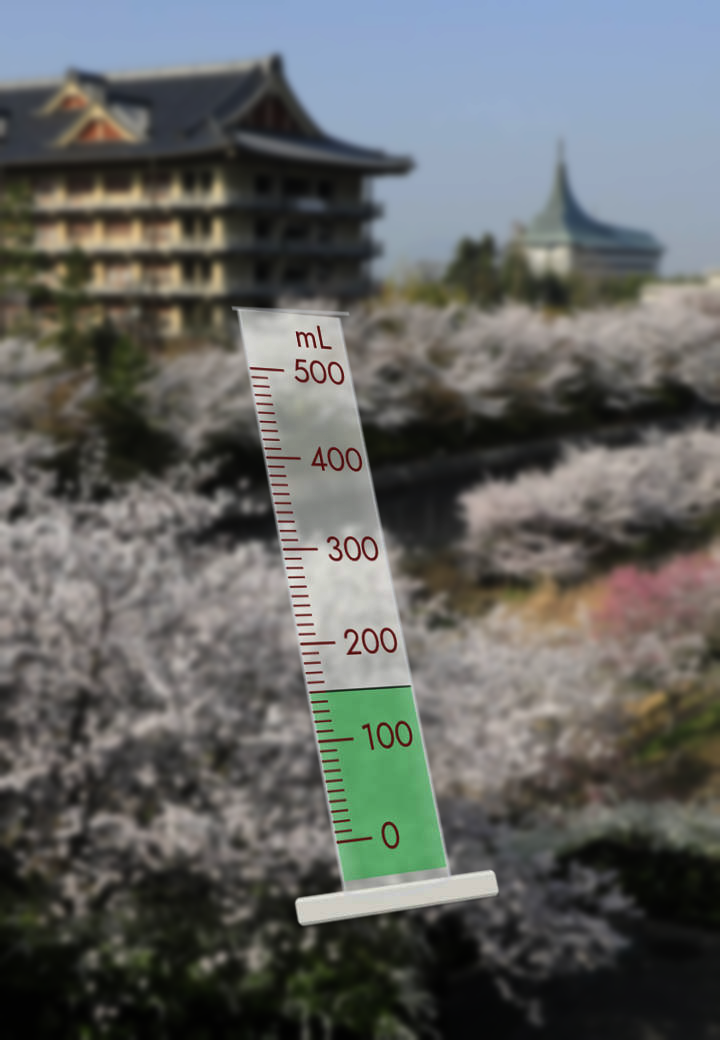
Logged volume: 150 mL
